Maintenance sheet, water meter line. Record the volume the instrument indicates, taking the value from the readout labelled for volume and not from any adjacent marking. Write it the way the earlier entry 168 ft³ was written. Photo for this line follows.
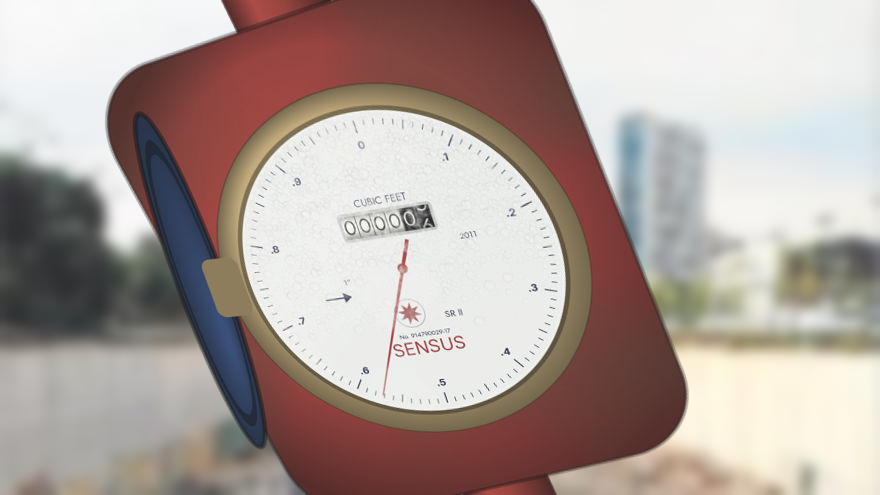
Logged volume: 5.57 ft³
